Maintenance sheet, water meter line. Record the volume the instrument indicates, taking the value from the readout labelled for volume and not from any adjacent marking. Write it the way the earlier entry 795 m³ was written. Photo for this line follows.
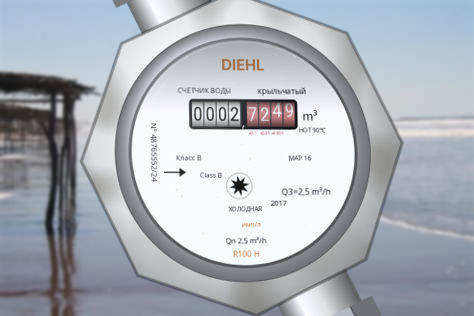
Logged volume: 2.7249 m³
